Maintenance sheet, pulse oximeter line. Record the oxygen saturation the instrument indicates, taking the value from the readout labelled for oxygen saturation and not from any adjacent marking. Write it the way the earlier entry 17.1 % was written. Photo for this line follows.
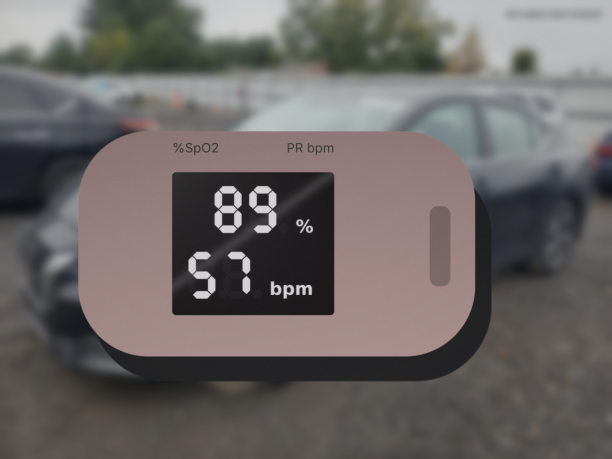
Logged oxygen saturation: 89 %
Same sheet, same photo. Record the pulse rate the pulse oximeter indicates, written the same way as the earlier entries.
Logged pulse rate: 57 bpm
